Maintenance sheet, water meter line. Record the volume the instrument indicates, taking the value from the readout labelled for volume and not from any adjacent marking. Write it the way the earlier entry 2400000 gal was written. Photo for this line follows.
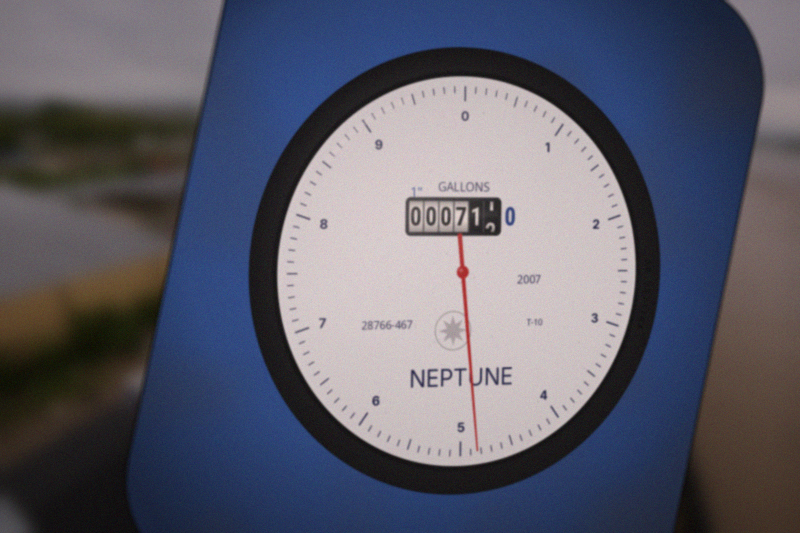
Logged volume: 7114.8 gal
